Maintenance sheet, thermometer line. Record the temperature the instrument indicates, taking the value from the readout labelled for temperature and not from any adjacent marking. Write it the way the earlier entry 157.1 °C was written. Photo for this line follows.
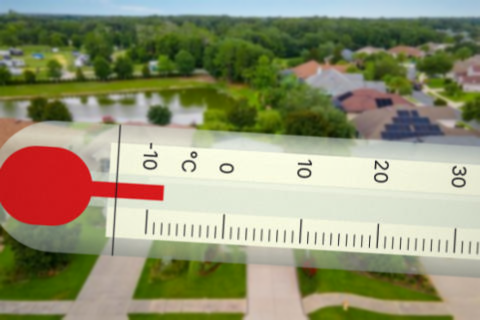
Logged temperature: -8 °C
